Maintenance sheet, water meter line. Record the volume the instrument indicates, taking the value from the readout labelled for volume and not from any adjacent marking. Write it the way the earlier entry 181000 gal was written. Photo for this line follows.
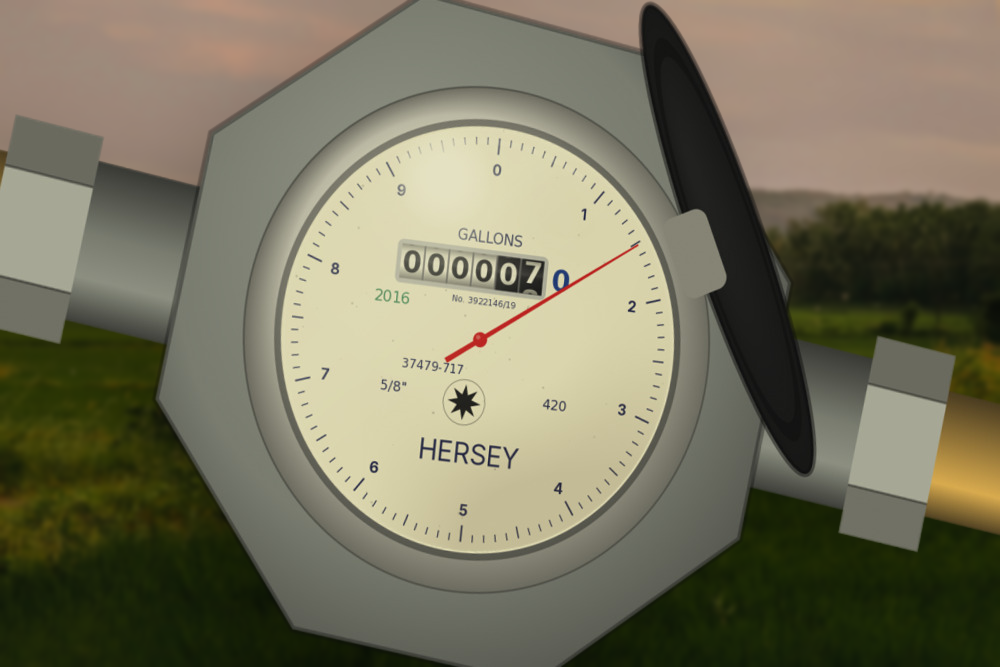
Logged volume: 71.5 gal
